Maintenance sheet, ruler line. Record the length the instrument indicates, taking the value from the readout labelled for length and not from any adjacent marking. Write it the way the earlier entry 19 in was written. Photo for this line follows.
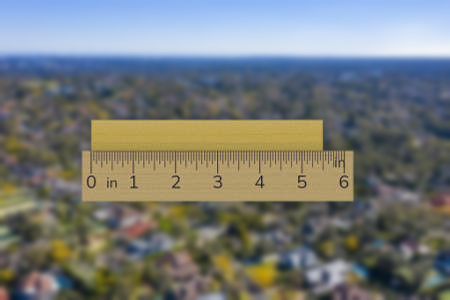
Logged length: 5.5 in
